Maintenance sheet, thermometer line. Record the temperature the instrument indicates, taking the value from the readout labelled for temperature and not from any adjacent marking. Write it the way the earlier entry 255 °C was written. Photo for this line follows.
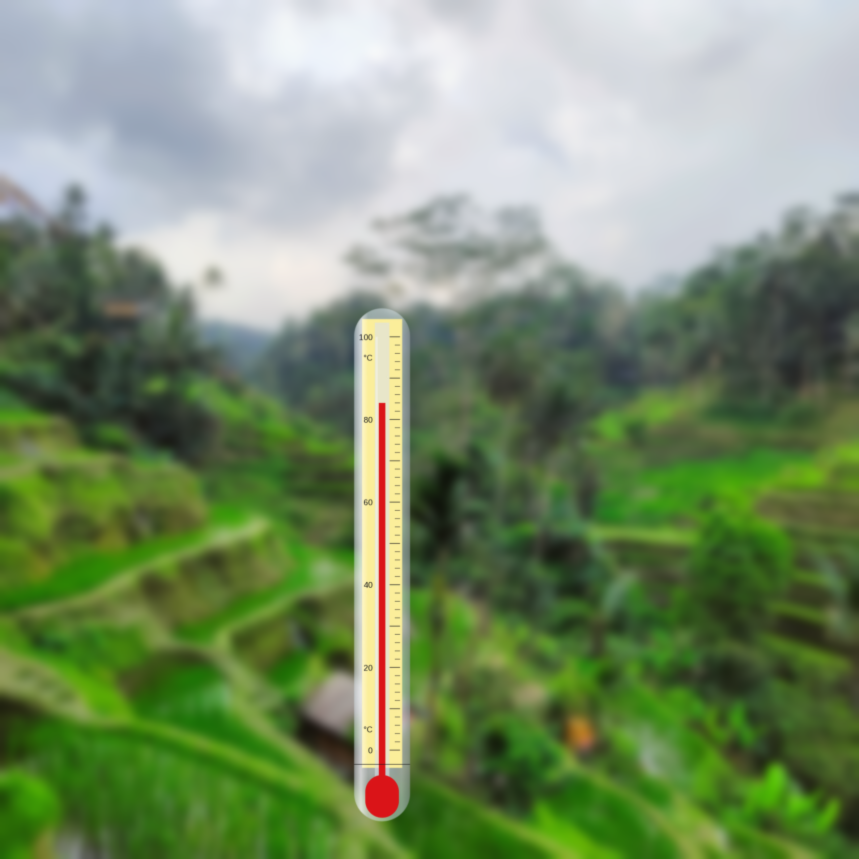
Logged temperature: 84 °C
